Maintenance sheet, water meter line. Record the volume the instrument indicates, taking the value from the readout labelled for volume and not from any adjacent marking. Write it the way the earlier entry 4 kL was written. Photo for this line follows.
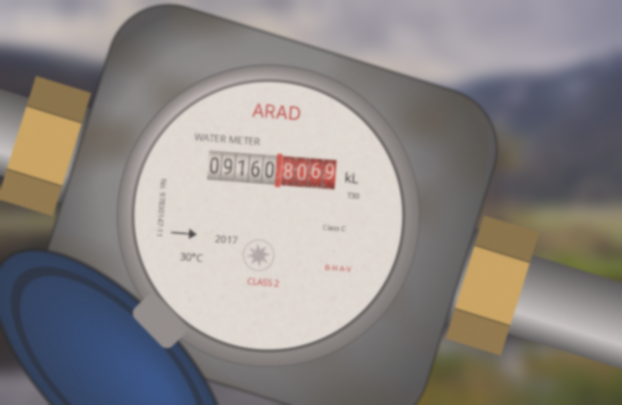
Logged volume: 9160.8069 kL
